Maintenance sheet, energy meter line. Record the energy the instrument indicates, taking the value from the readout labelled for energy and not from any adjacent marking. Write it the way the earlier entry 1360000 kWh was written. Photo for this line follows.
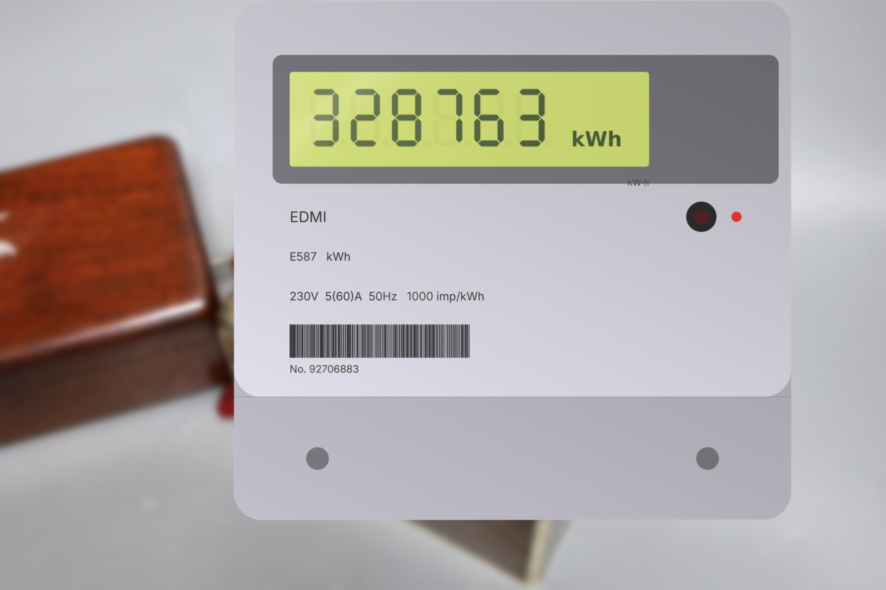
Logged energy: 328763 kWh
